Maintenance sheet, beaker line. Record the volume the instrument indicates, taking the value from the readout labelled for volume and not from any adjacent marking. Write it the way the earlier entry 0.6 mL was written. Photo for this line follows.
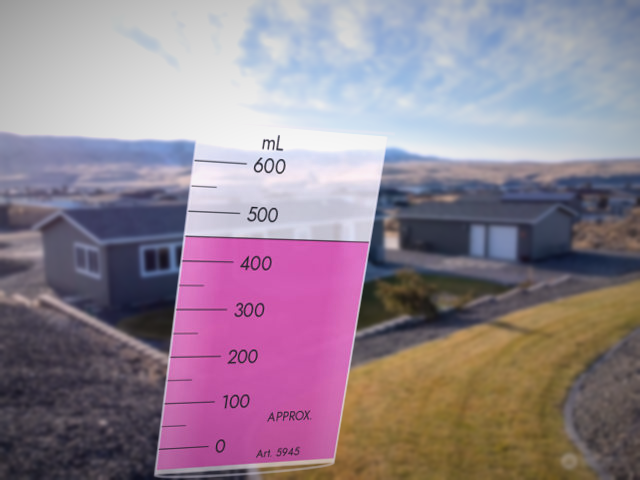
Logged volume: 450 mL
